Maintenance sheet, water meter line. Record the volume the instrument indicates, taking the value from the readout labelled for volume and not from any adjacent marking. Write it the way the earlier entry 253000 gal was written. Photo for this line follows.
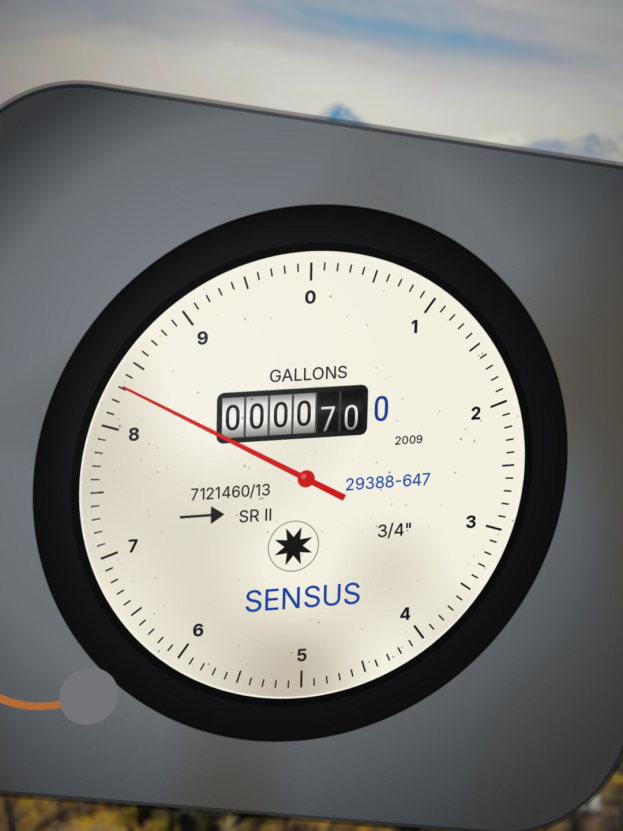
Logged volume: 698.3 gal
